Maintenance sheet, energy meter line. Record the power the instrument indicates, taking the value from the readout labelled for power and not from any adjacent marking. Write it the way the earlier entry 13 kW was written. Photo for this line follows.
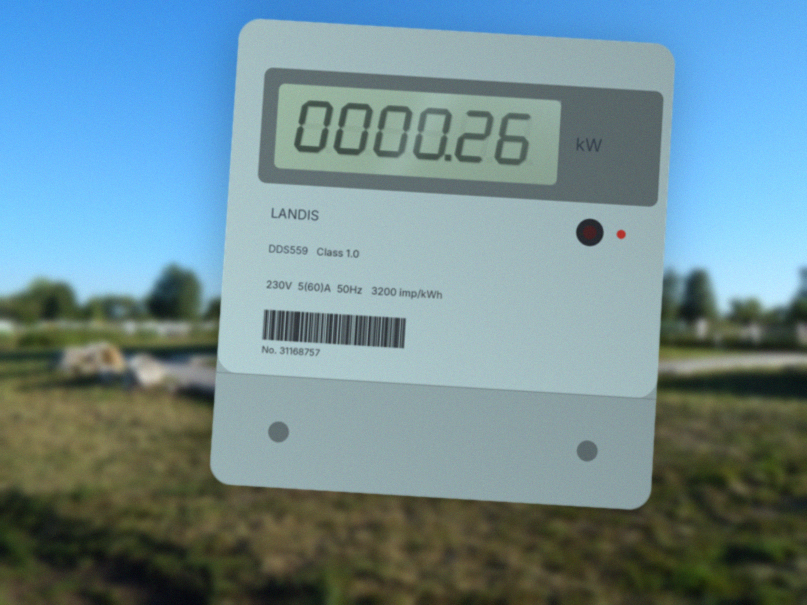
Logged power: 0.26 kW
